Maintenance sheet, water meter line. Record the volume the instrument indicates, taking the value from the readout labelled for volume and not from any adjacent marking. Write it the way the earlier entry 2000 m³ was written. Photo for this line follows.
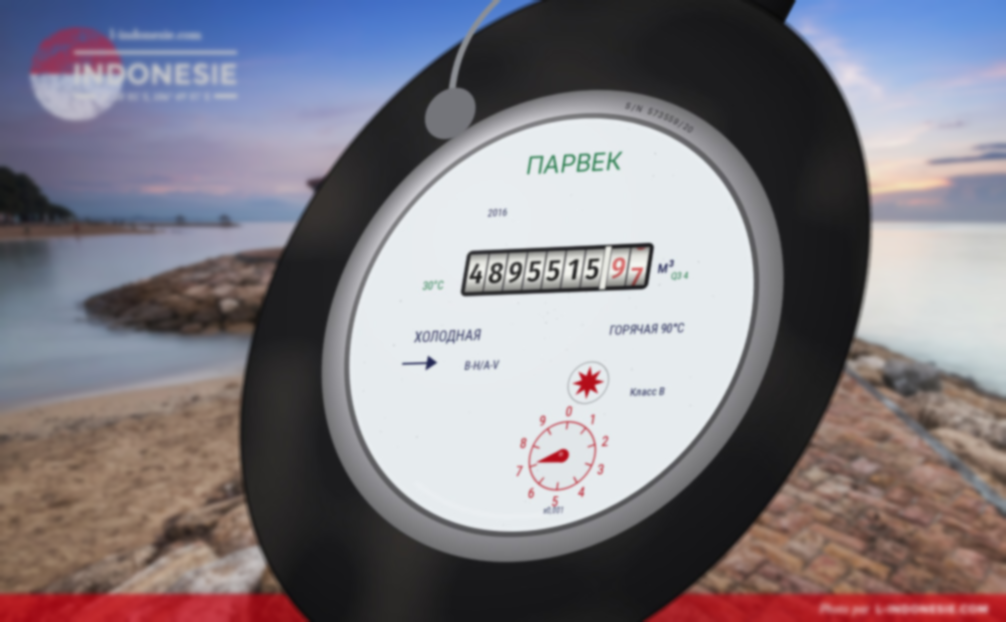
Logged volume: 4895515.967 m³
